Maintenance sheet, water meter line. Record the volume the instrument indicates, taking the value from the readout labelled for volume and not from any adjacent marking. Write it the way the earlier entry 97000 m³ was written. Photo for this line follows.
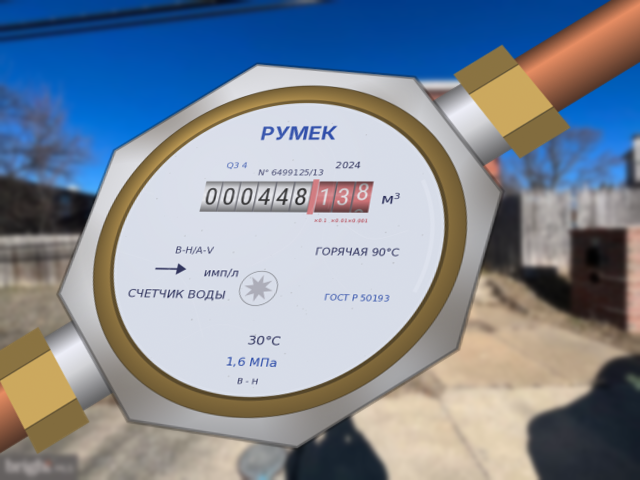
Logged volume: 448.138 m³
